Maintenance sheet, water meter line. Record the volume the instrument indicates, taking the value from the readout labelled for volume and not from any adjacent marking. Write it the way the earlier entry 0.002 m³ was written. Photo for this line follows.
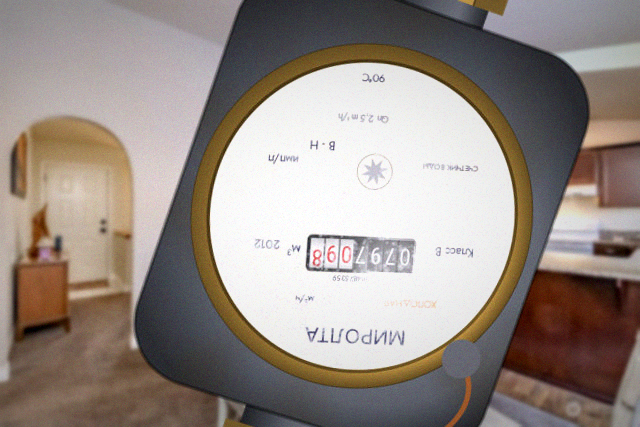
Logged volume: 797.098 m³
